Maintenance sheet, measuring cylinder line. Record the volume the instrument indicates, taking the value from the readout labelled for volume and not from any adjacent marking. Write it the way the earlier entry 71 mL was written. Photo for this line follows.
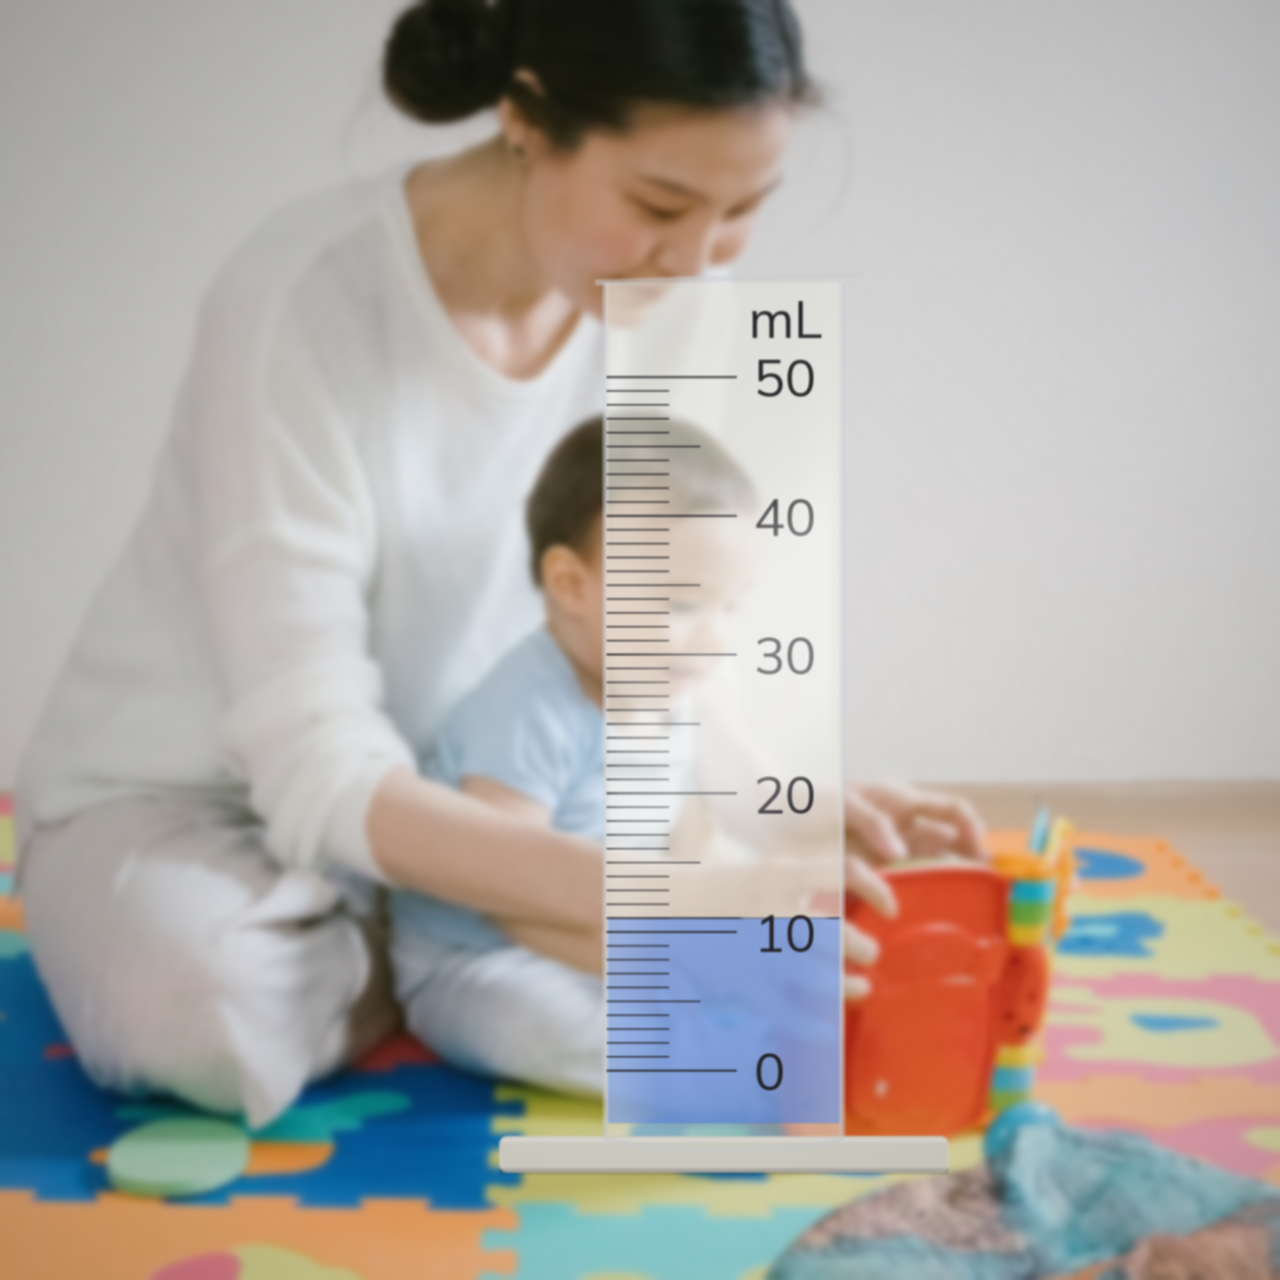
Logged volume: 11 mL
